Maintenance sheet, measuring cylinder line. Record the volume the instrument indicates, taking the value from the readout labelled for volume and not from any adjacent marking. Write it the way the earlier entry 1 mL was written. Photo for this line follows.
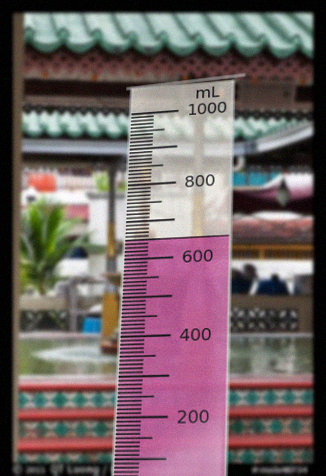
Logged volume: 650 mL
